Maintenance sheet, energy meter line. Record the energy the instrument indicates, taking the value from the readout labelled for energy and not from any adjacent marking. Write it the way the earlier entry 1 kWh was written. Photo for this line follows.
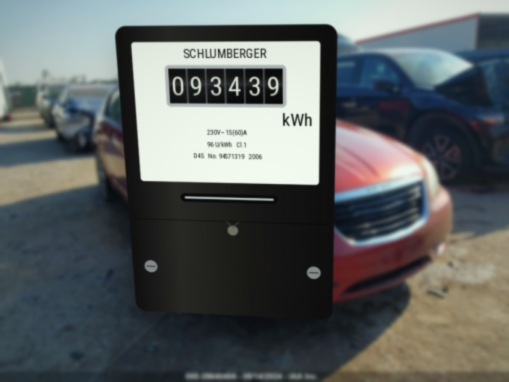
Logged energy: 93439 kWh
